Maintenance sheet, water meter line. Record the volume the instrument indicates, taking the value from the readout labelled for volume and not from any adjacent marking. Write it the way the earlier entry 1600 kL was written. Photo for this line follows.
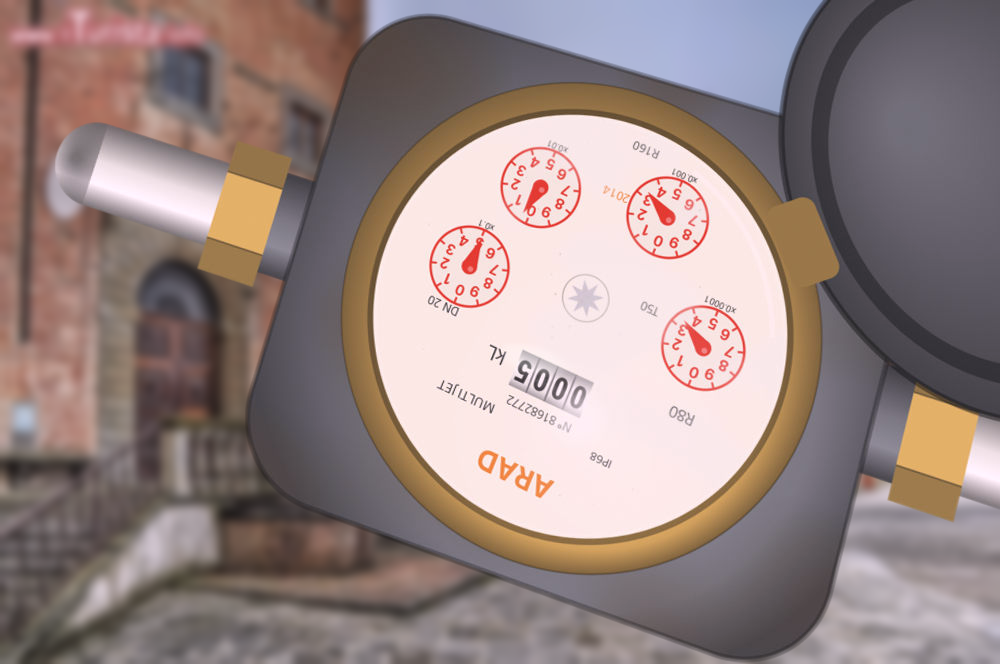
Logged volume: 5.5033 kL
